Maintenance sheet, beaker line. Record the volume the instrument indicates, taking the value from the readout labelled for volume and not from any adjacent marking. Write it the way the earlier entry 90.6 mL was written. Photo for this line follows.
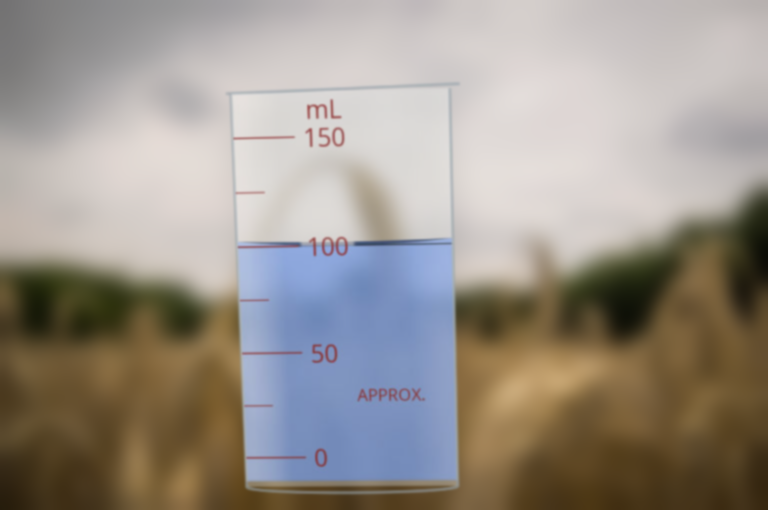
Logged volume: 100 mL
